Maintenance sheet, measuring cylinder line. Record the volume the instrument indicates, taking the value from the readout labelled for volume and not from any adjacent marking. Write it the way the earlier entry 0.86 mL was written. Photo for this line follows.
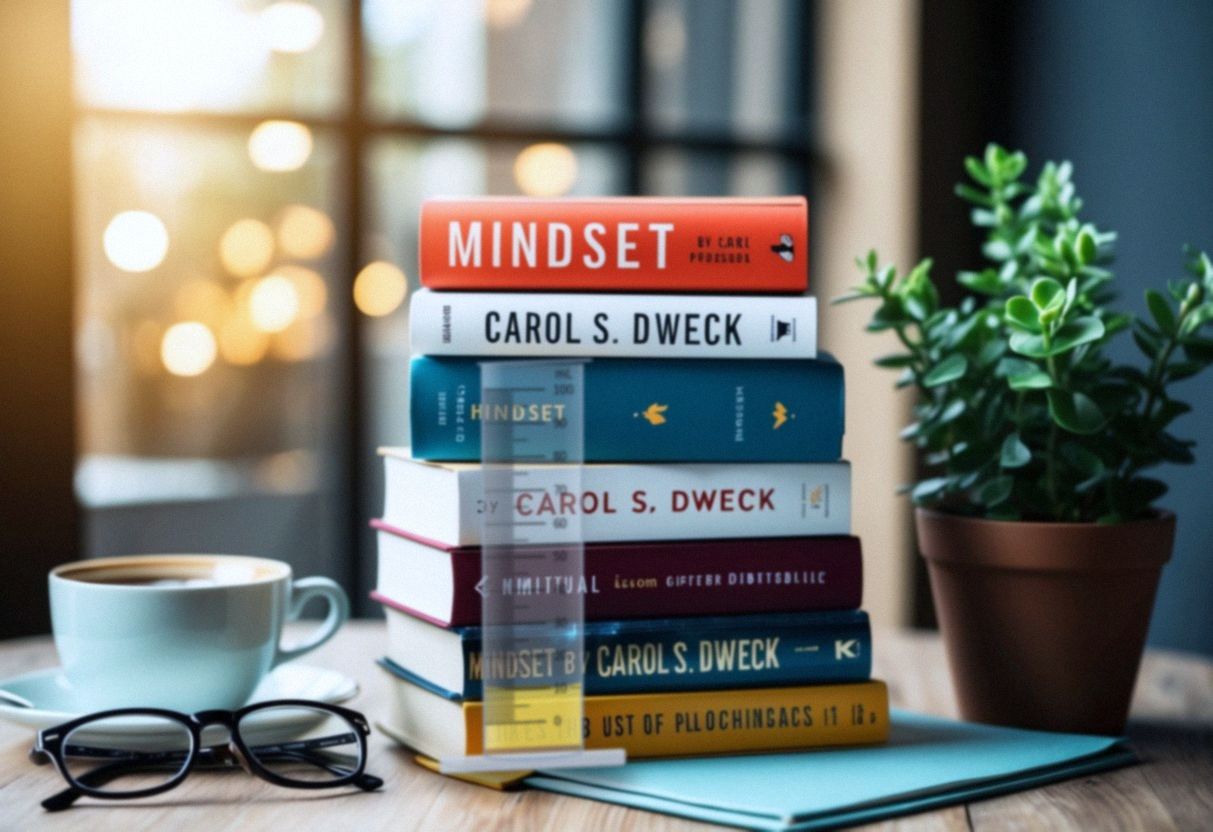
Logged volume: 10 mL
